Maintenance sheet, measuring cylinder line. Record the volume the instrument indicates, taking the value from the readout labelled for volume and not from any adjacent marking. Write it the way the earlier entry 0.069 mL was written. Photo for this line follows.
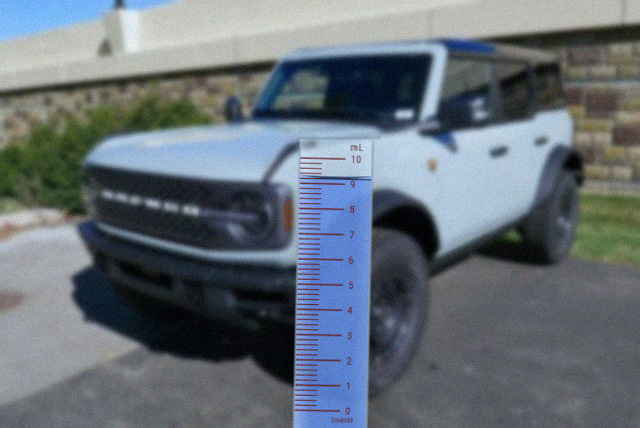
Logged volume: 9.2 mL
